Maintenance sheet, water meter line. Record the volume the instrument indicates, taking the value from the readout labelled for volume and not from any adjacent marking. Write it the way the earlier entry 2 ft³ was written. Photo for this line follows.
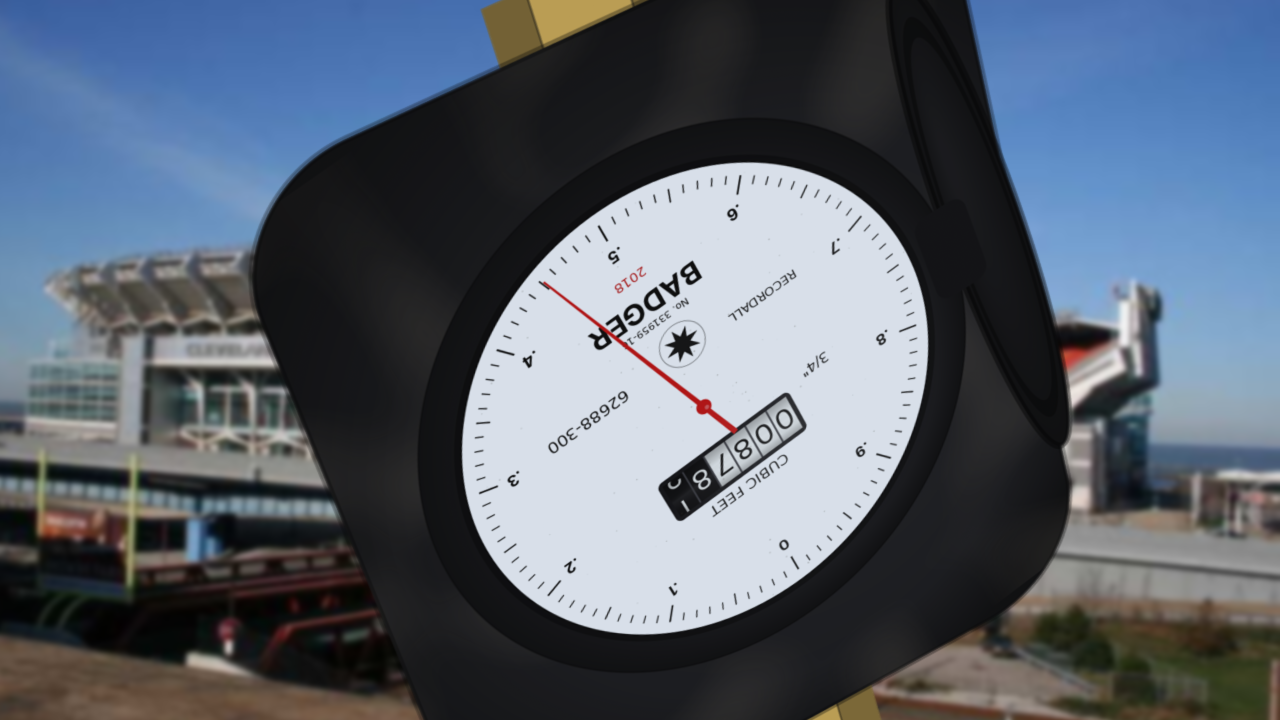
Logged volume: 8781.45 ft³
